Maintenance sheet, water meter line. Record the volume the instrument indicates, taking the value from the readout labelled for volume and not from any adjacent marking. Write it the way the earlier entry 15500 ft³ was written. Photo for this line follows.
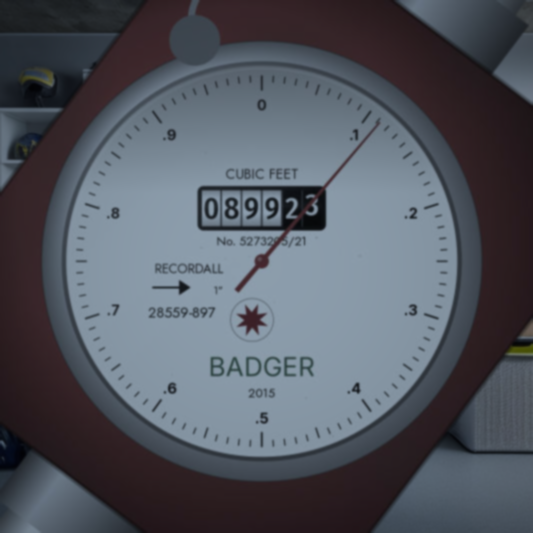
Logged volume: 89923.11 ft³
